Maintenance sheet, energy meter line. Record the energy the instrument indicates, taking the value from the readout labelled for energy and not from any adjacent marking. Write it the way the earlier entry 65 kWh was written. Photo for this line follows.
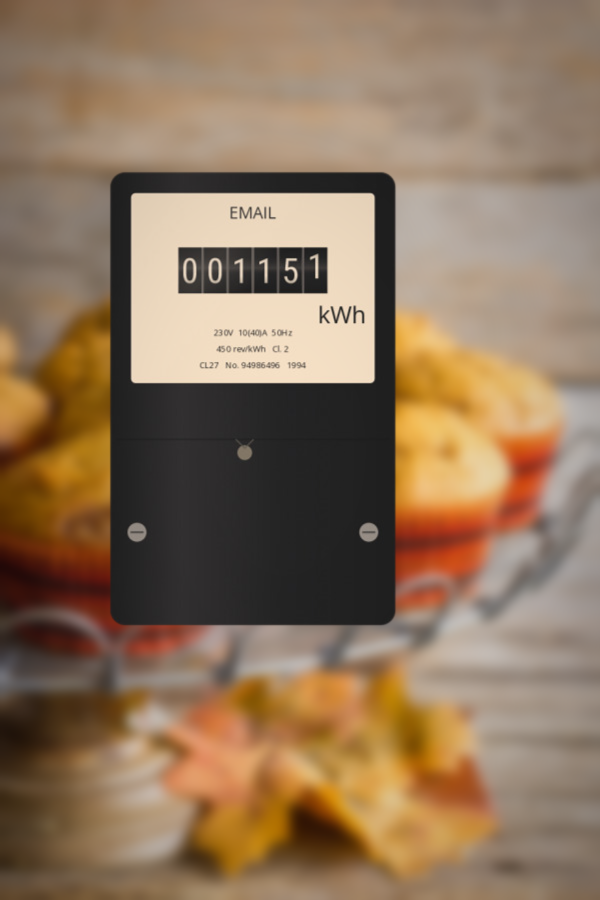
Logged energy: 1151 kWh
